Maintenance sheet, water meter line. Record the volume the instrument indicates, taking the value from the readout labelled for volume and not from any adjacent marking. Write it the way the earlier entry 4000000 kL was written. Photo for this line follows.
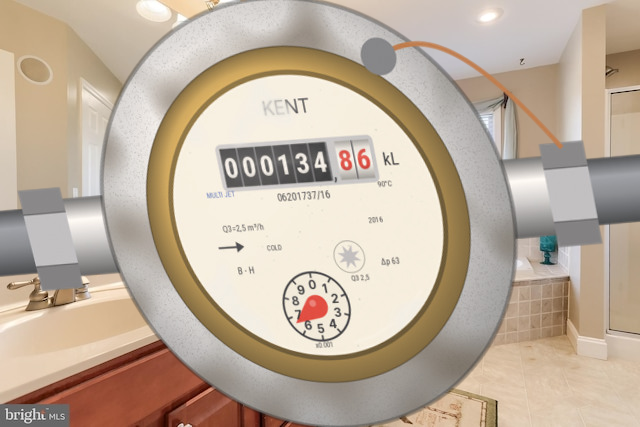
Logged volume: 134.866 kL
